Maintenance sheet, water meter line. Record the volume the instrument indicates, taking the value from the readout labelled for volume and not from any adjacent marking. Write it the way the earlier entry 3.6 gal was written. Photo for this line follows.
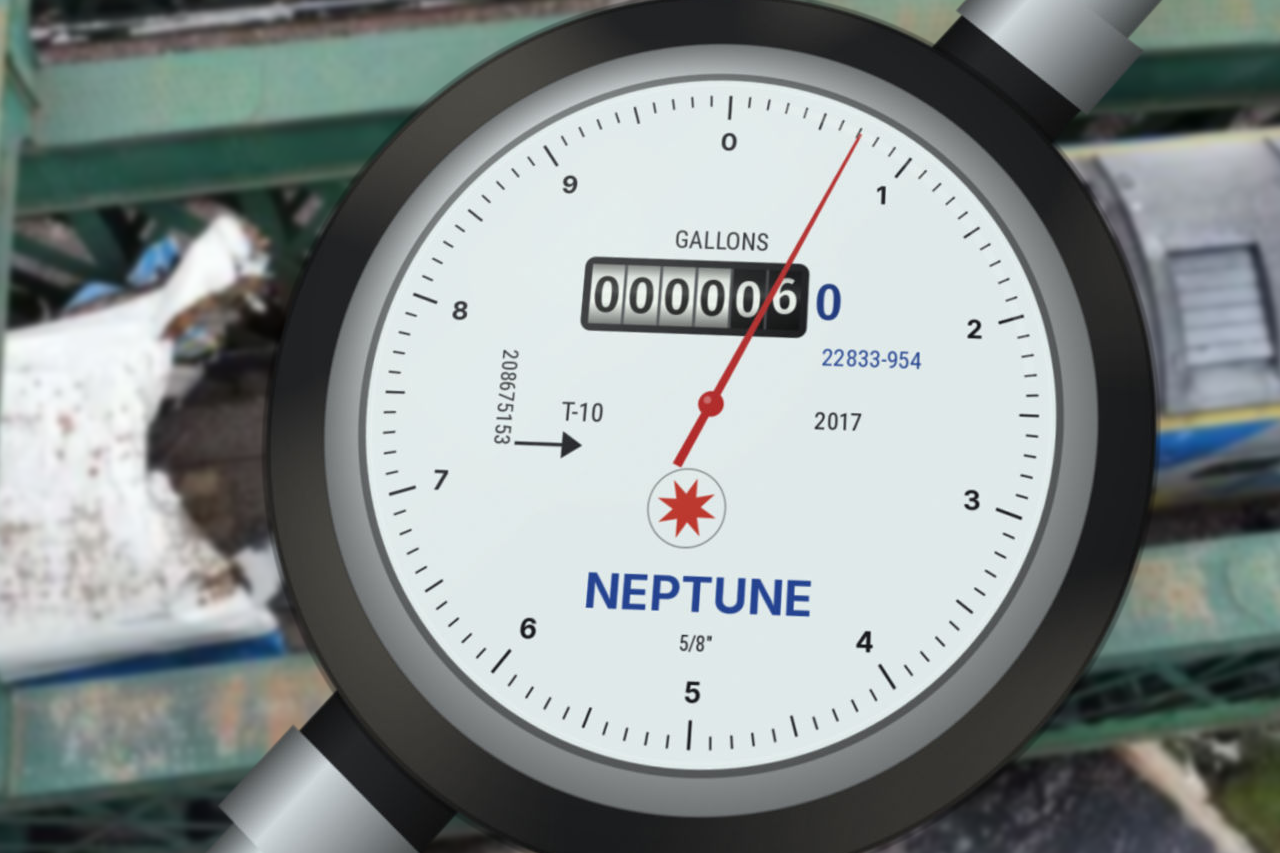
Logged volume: 60.7 gal
